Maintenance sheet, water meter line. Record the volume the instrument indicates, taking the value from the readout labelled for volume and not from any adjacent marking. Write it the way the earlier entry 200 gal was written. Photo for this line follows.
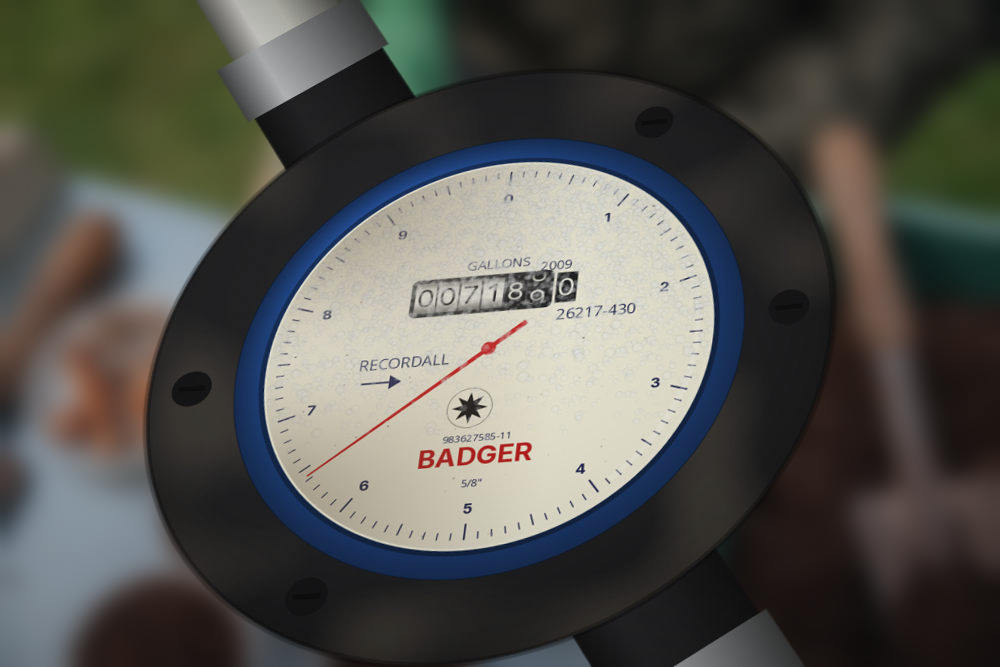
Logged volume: 71886.4 gal
